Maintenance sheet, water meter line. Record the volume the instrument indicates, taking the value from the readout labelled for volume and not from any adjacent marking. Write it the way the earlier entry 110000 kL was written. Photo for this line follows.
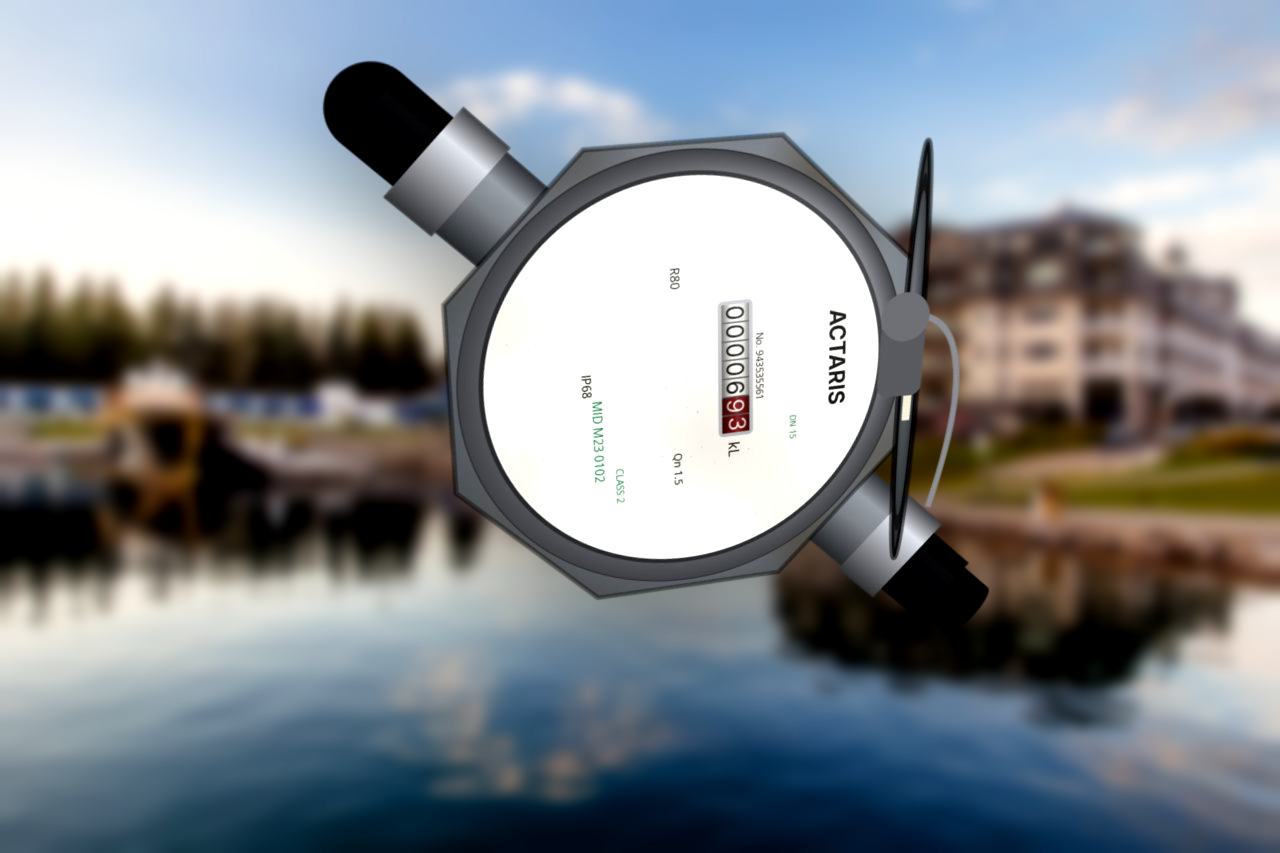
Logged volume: 6.93 kL
